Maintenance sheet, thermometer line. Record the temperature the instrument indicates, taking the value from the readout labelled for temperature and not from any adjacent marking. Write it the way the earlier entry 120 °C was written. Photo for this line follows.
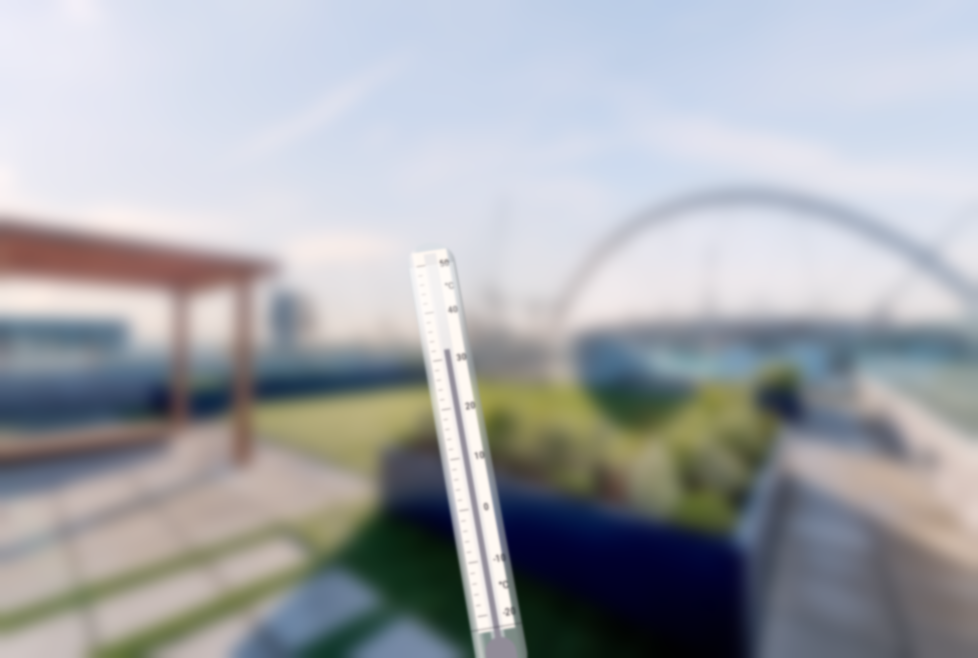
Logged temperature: 32 °C
